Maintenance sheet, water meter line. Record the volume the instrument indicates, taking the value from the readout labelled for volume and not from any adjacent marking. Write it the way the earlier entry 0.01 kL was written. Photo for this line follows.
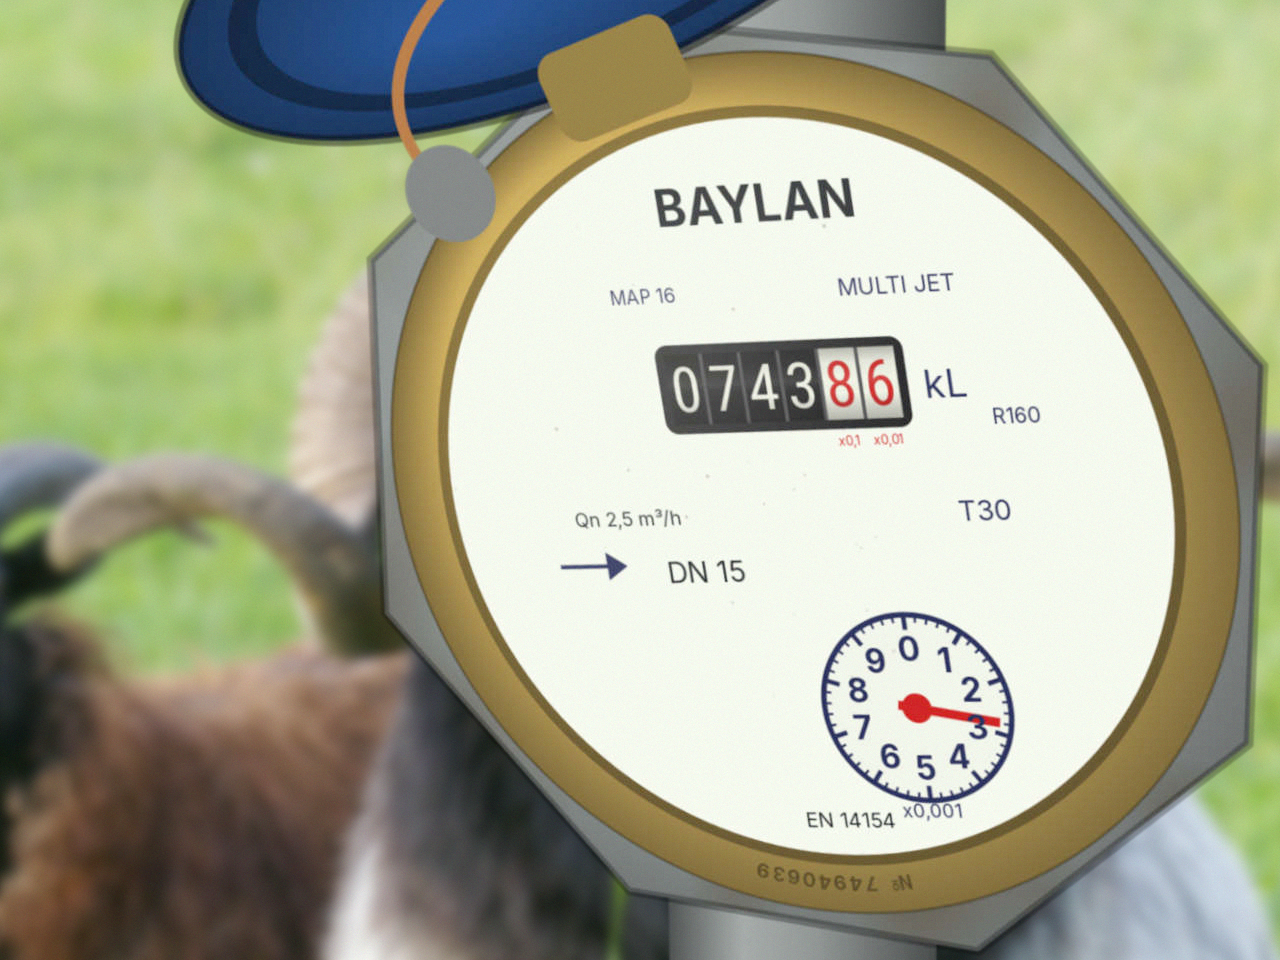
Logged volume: 743.862 kL
